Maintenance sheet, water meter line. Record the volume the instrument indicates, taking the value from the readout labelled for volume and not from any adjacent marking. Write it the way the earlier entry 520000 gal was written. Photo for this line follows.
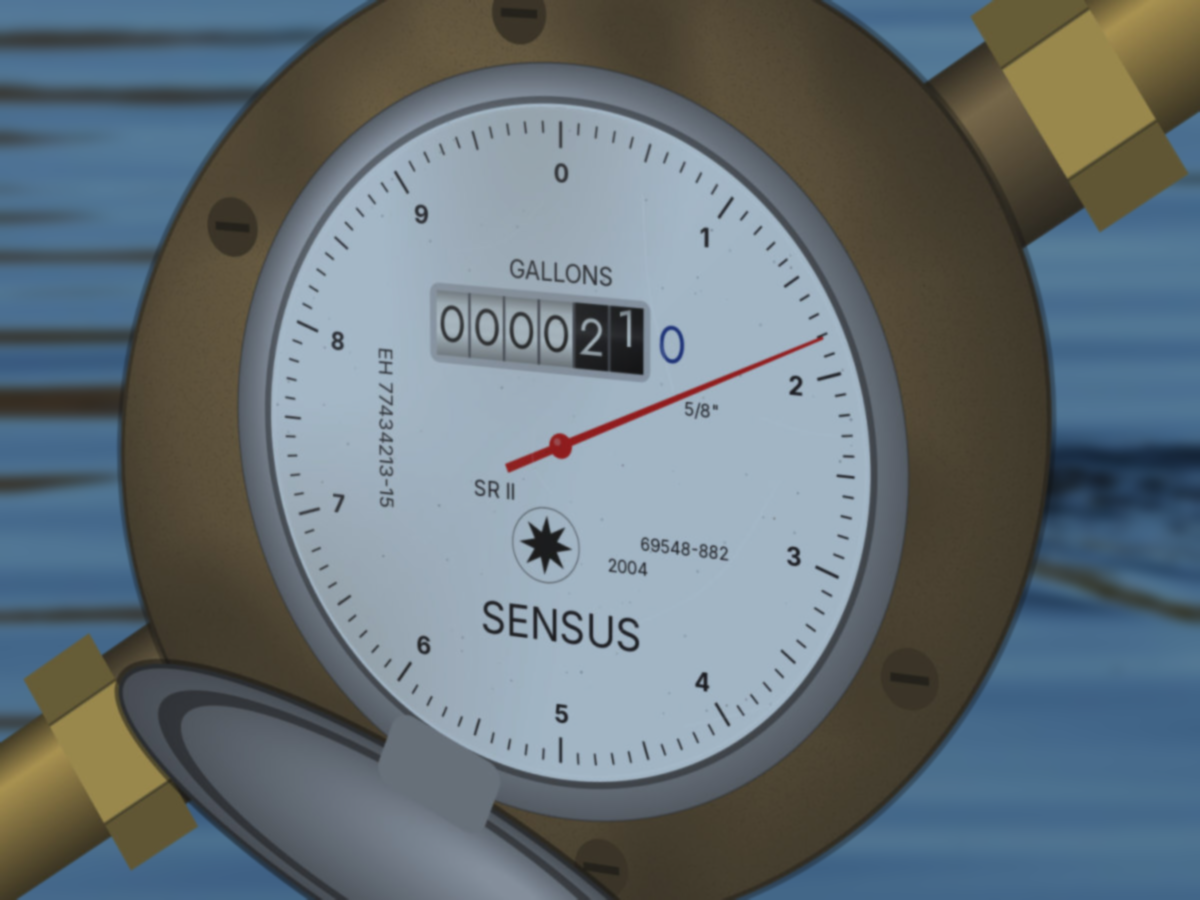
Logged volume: 211.8 gal
